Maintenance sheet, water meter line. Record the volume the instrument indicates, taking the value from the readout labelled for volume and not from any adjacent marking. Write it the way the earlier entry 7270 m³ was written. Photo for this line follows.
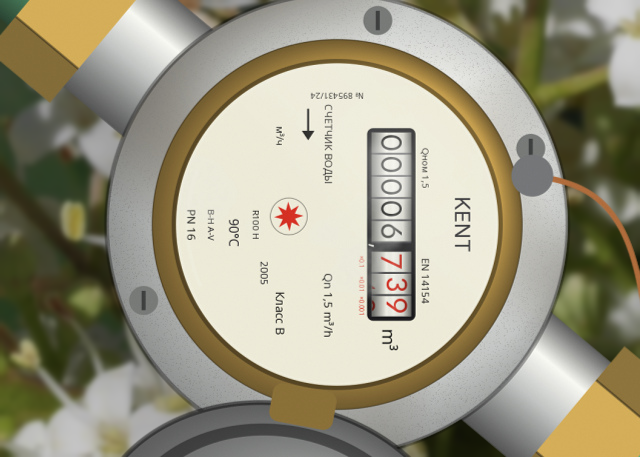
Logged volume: 6.739 m³
